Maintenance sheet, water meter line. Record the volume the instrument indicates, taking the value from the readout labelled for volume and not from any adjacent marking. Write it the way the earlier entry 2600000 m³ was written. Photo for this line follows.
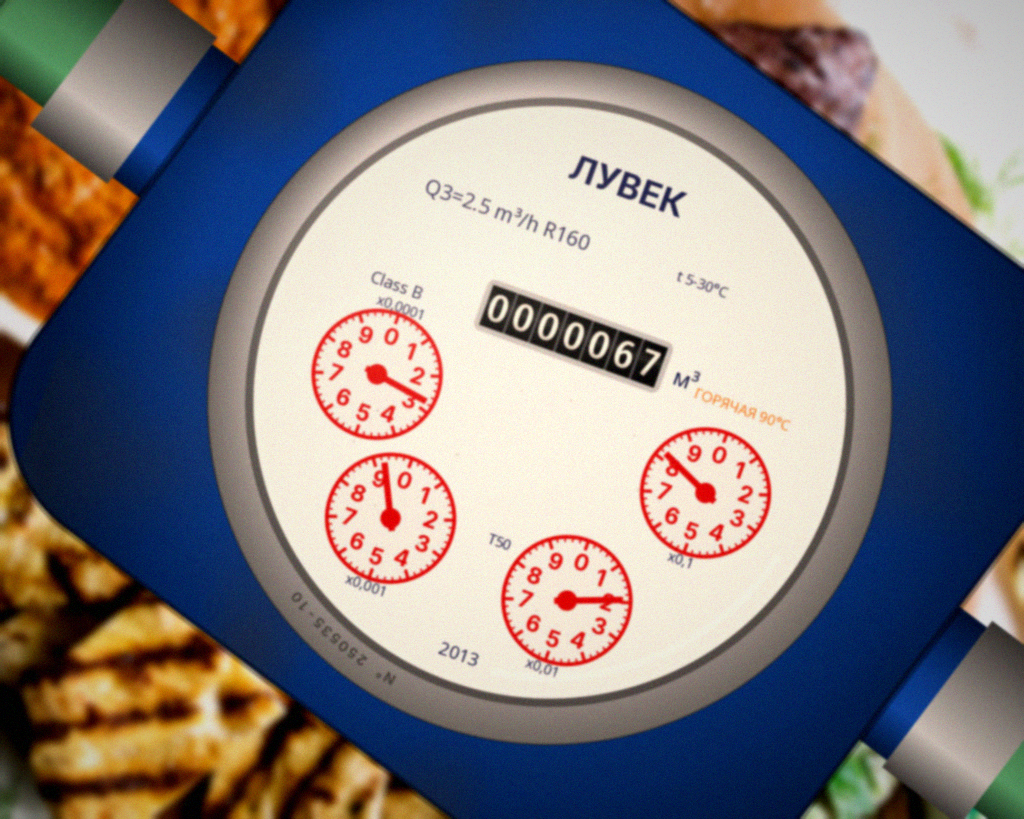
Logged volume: 67.8192 m³
